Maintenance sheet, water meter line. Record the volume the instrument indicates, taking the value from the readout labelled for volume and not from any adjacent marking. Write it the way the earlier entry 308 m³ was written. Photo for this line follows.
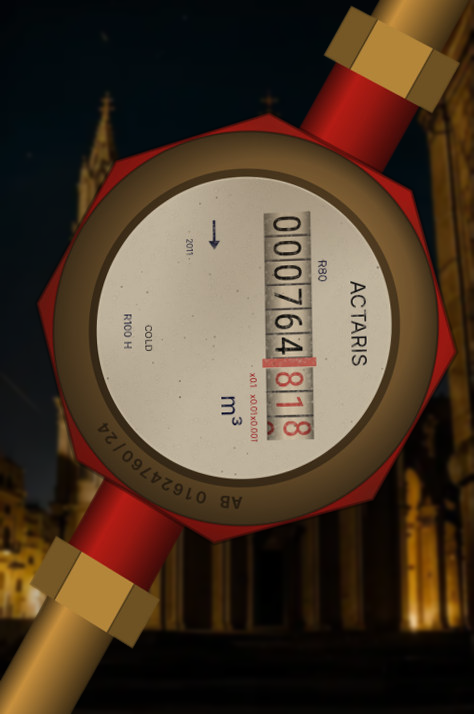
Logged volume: 764.818 m³
